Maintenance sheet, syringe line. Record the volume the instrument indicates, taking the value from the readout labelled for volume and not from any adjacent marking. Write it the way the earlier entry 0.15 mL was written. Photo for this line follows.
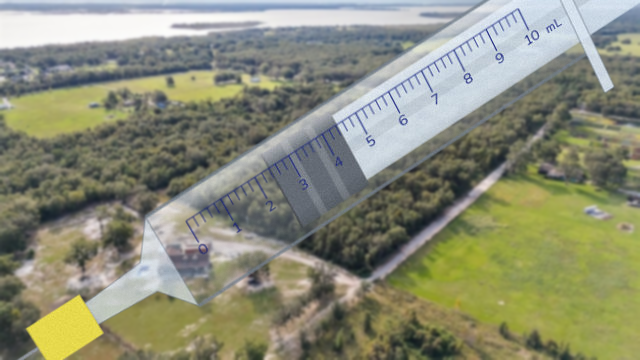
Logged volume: 2.4 mL
